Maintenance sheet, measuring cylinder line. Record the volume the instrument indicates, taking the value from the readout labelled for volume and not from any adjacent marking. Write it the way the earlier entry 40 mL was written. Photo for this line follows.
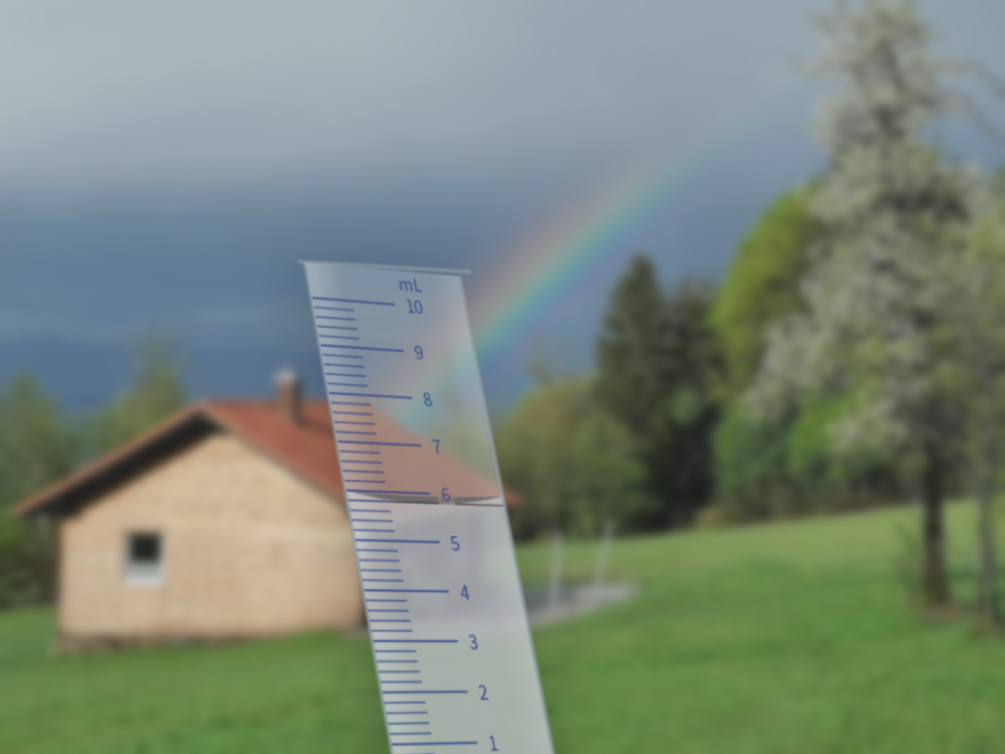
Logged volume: 5.8 mL
